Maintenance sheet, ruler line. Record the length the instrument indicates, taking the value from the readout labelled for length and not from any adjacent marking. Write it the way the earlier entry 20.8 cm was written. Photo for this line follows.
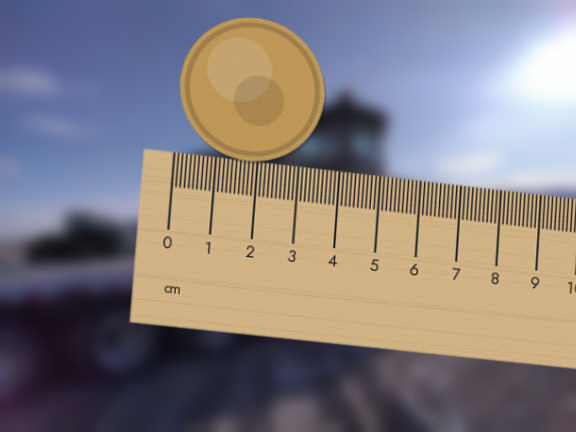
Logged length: 3.5 cm
